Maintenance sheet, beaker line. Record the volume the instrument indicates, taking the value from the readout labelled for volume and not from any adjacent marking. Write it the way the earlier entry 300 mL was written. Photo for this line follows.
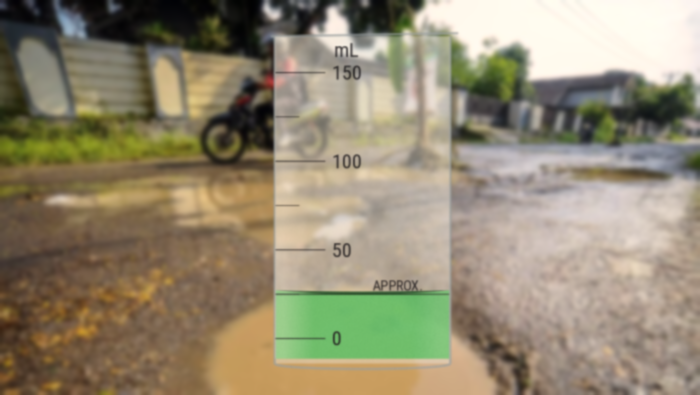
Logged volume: 25 mL
